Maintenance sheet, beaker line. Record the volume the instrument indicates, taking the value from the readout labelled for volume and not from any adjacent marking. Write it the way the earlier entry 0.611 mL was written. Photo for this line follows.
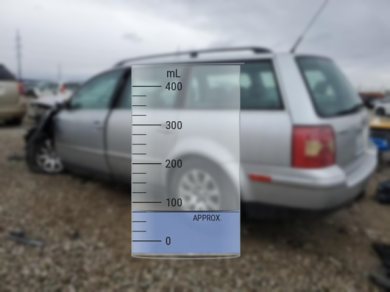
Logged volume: 75 mL
